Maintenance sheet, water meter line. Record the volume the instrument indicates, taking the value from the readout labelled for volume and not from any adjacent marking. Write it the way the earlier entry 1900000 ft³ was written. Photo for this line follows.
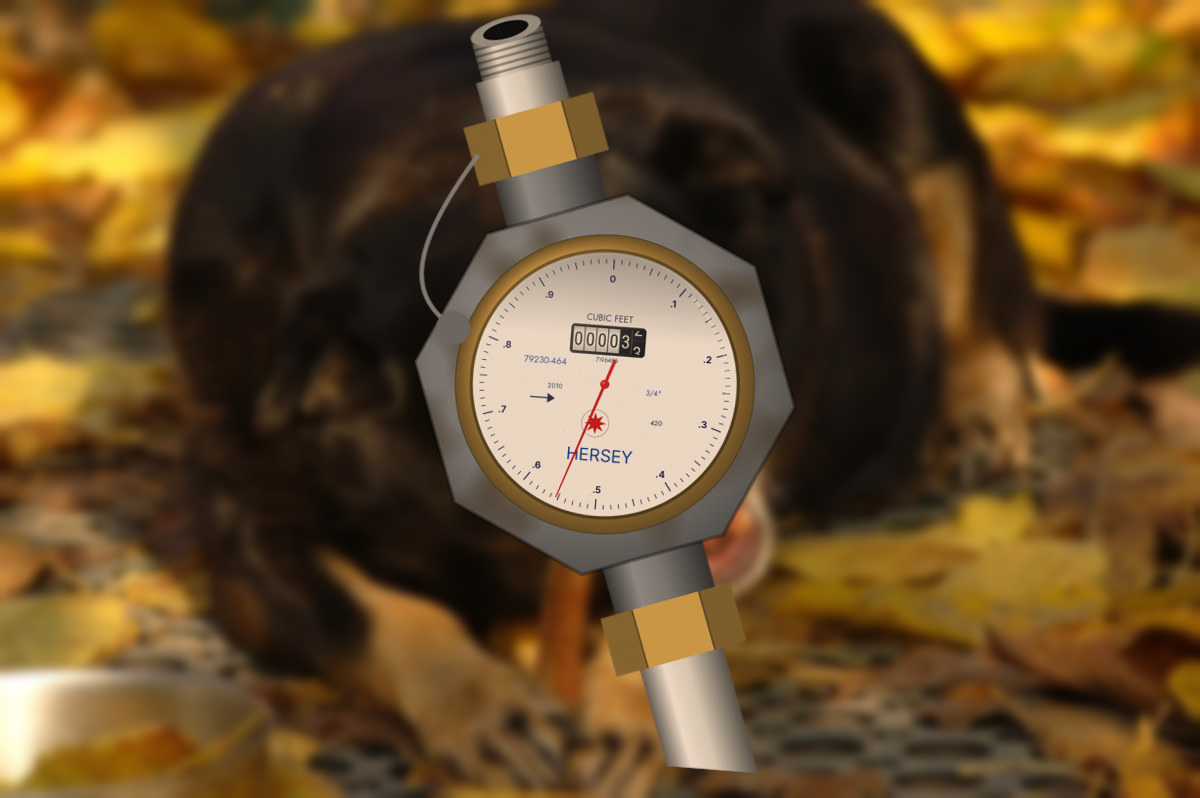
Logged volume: 32.55 ft³
